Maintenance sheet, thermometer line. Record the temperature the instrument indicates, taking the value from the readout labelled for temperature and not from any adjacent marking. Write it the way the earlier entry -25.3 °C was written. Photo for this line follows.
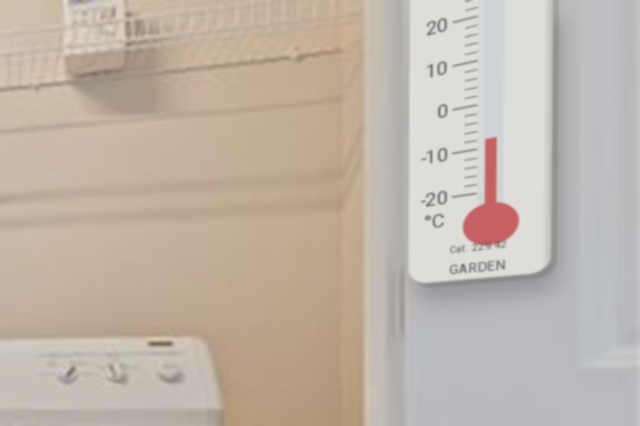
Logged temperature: -8 °C
